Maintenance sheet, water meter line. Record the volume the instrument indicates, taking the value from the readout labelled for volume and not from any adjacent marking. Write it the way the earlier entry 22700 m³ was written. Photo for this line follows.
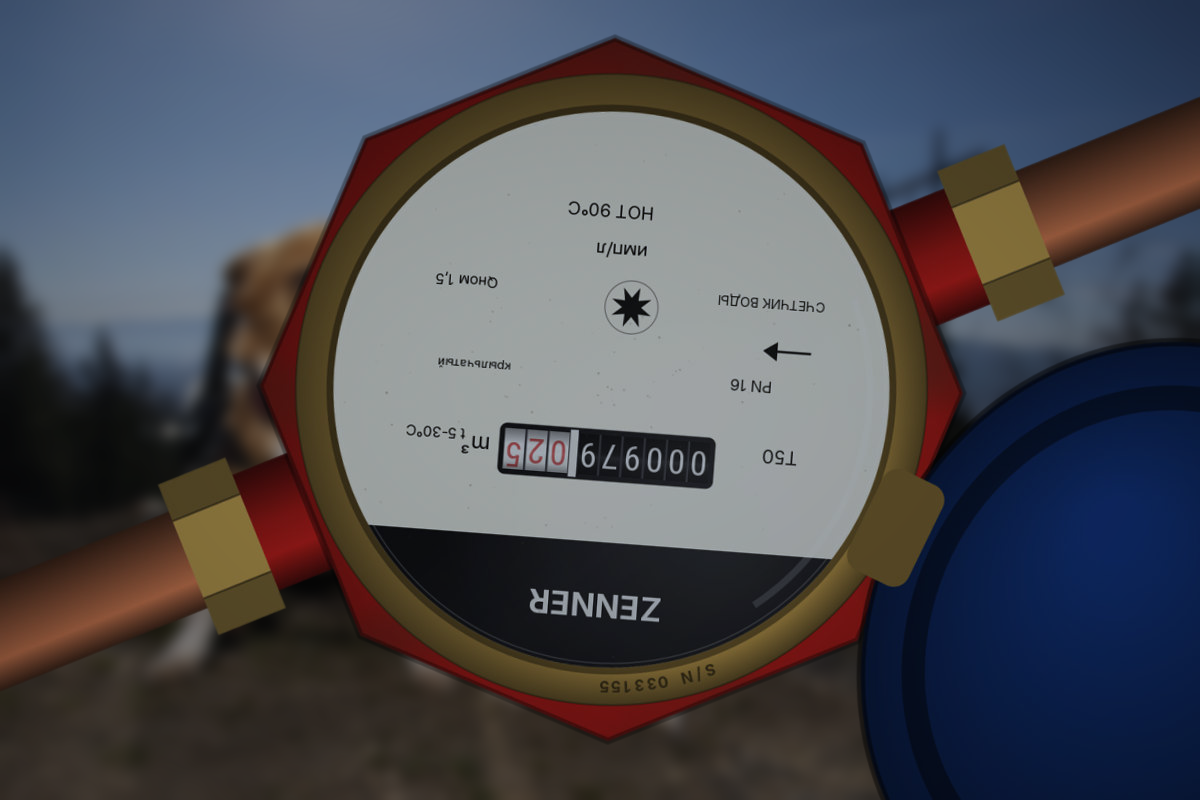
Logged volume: 979.025 m³
